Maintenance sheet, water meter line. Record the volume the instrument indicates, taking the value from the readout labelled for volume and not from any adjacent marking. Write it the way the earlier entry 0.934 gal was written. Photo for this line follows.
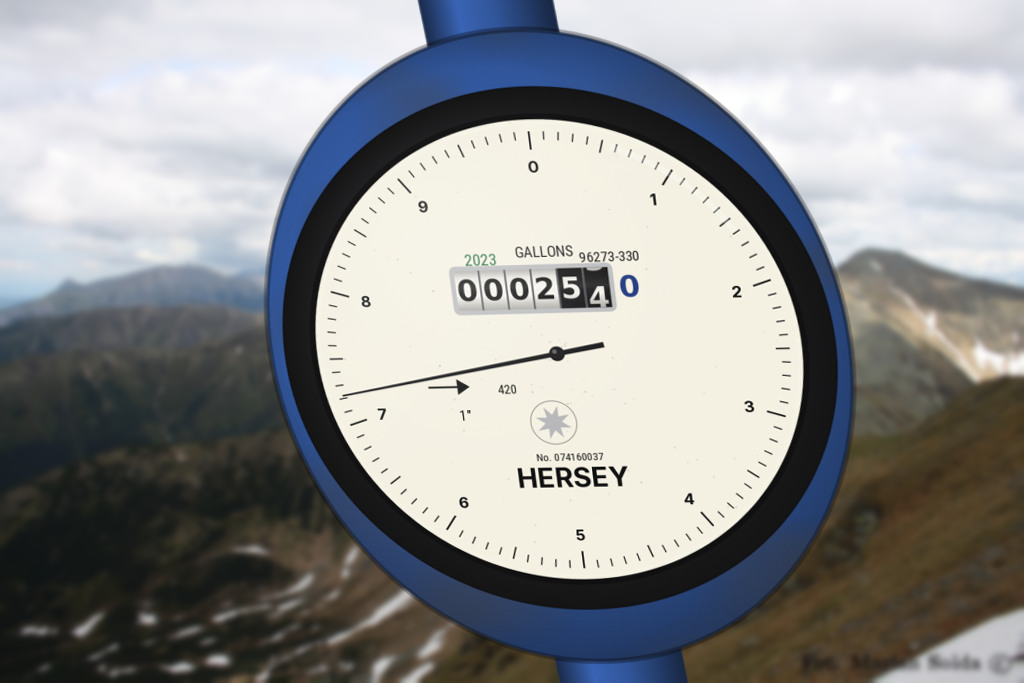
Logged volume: 2537.2 gal
